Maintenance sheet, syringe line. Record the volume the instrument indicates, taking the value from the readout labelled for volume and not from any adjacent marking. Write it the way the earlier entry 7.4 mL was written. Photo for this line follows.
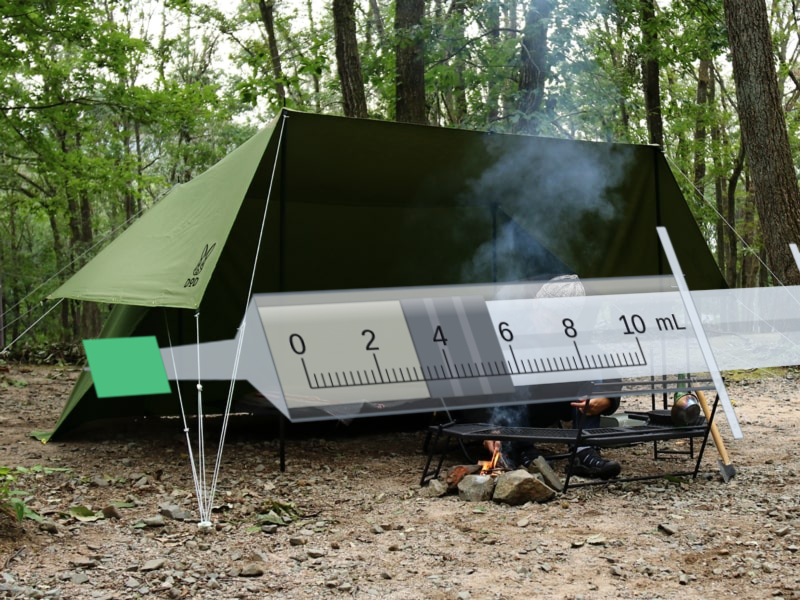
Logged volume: 3.2 mL
